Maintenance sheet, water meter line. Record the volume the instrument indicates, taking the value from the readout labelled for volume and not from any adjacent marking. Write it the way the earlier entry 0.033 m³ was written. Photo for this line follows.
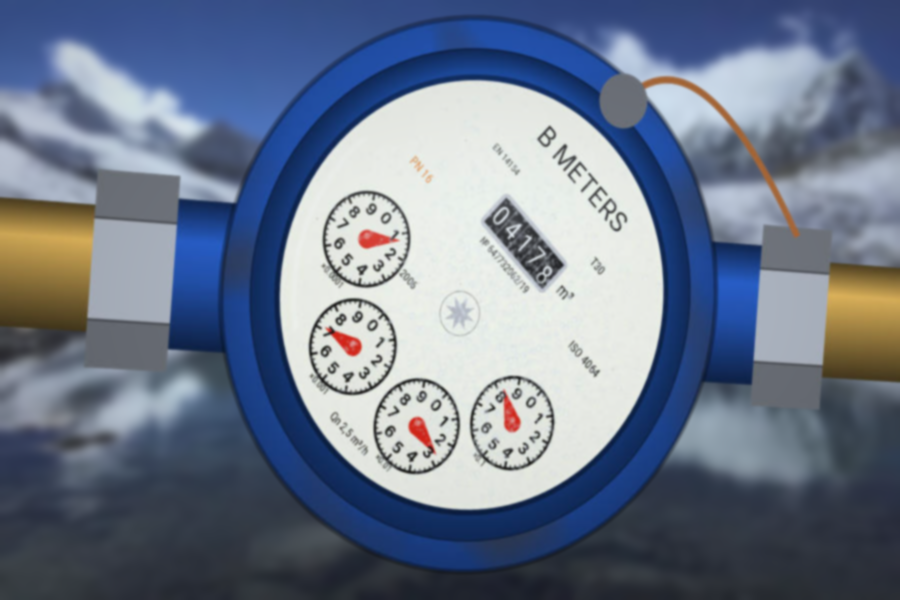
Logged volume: 4177.8271 m³
